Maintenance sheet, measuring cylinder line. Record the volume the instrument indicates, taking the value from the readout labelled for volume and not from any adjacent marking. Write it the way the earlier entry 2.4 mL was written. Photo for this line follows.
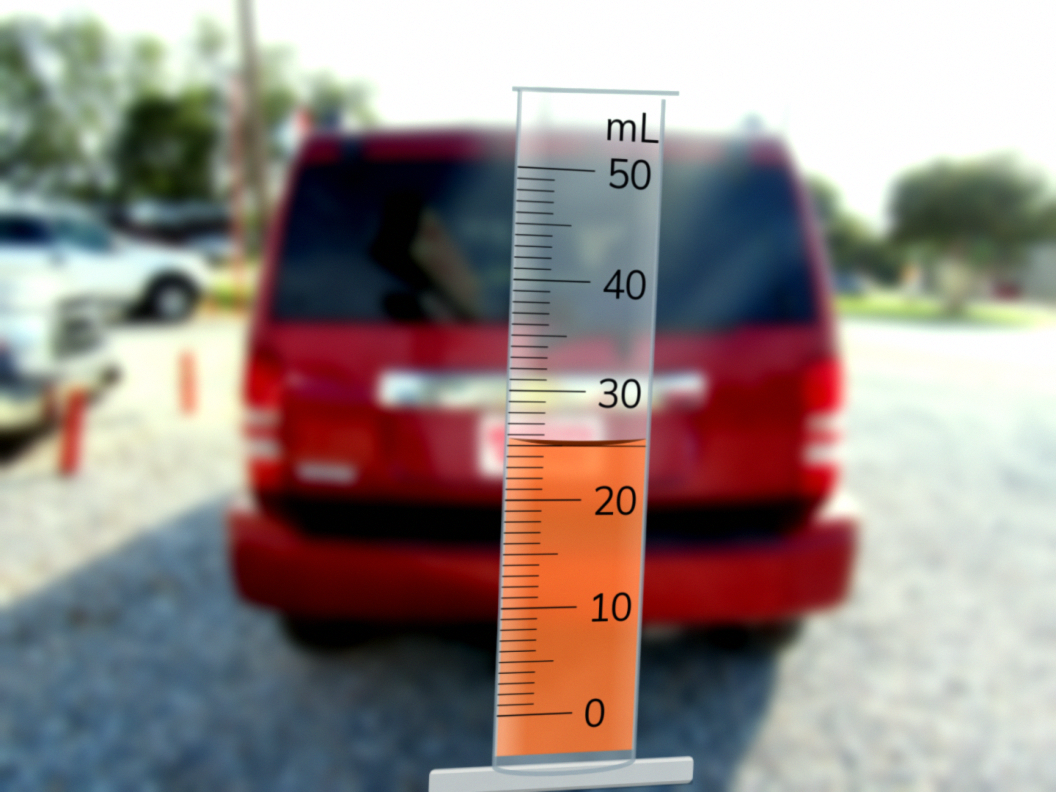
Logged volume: 25 mL
